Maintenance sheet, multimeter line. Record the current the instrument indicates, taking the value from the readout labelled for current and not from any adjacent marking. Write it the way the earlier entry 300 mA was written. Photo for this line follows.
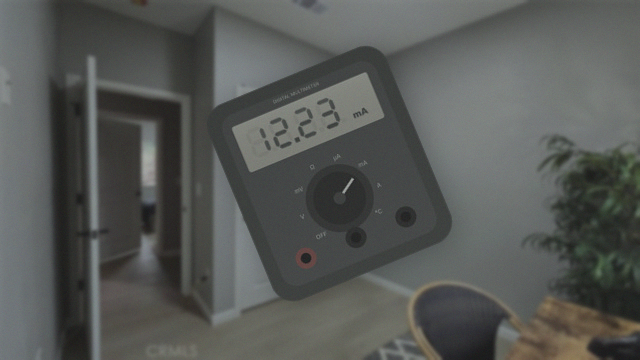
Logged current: 12.23 mA
